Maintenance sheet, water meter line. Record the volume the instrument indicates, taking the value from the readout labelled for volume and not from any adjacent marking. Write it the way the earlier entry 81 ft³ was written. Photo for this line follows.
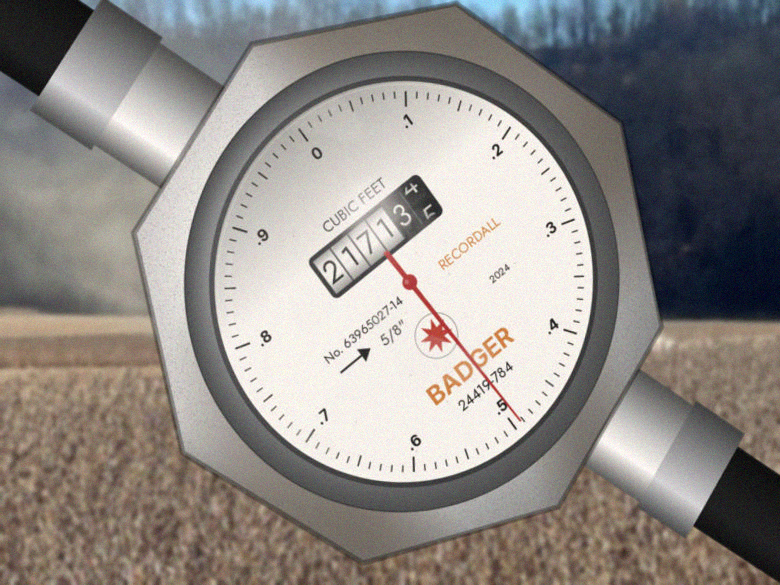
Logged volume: 217134.49 ft³
